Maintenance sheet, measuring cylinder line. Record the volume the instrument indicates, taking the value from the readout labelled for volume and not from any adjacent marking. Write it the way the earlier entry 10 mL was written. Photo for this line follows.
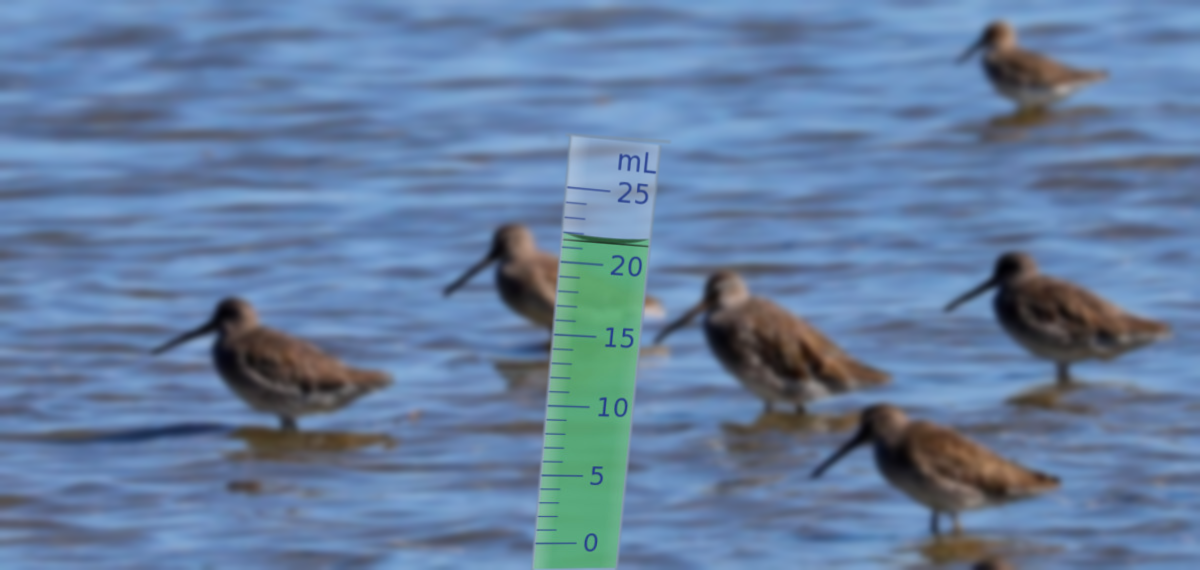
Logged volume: 21.5 mL
